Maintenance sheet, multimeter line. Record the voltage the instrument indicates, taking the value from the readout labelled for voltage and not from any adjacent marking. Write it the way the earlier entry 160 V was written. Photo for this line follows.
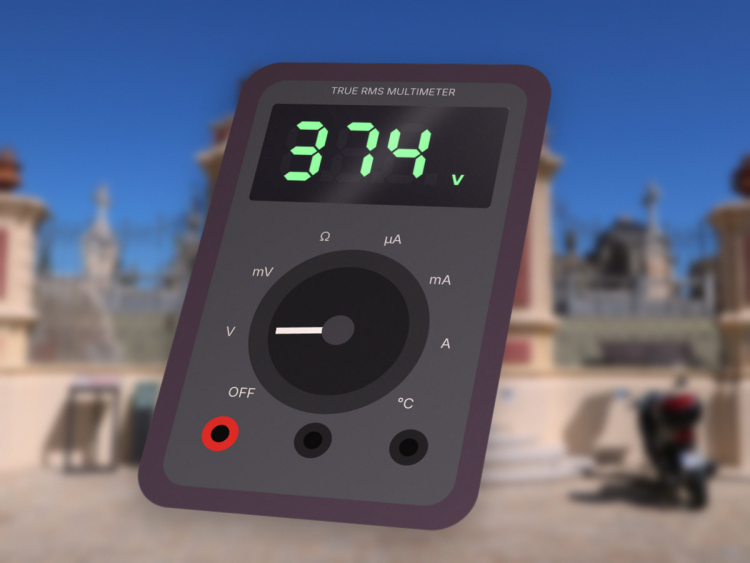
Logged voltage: 374 V
